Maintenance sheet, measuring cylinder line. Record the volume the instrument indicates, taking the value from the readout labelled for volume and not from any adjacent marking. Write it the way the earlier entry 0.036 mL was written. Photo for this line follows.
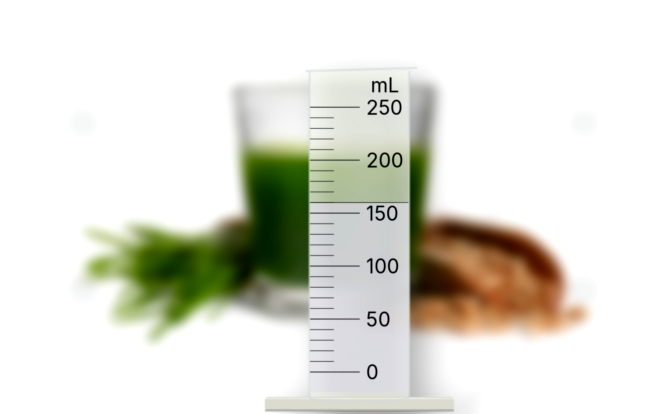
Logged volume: 160 mL
